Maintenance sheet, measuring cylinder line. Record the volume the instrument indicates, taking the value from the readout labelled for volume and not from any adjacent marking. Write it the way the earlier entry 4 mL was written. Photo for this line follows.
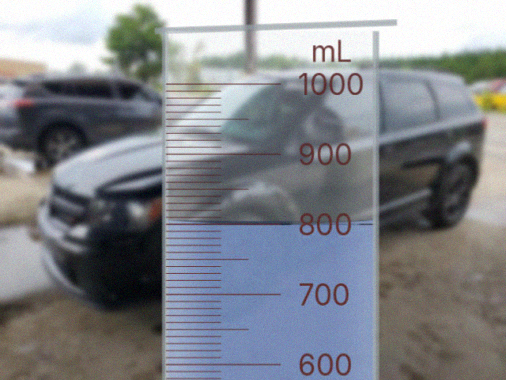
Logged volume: 800 mL
